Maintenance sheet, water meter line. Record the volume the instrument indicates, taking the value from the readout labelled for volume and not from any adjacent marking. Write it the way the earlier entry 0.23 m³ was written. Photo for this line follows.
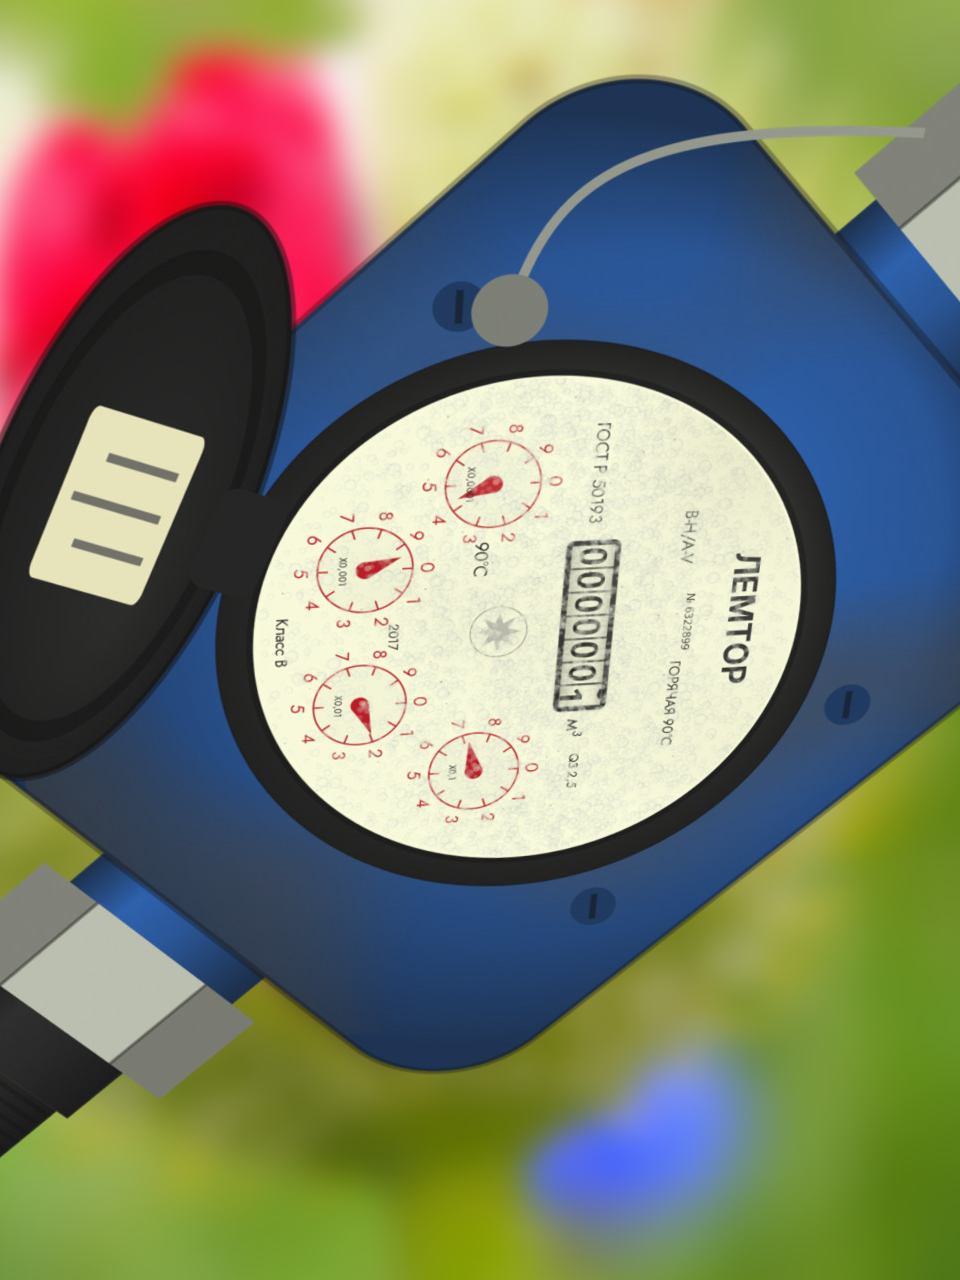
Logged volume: 0.7194 m³
